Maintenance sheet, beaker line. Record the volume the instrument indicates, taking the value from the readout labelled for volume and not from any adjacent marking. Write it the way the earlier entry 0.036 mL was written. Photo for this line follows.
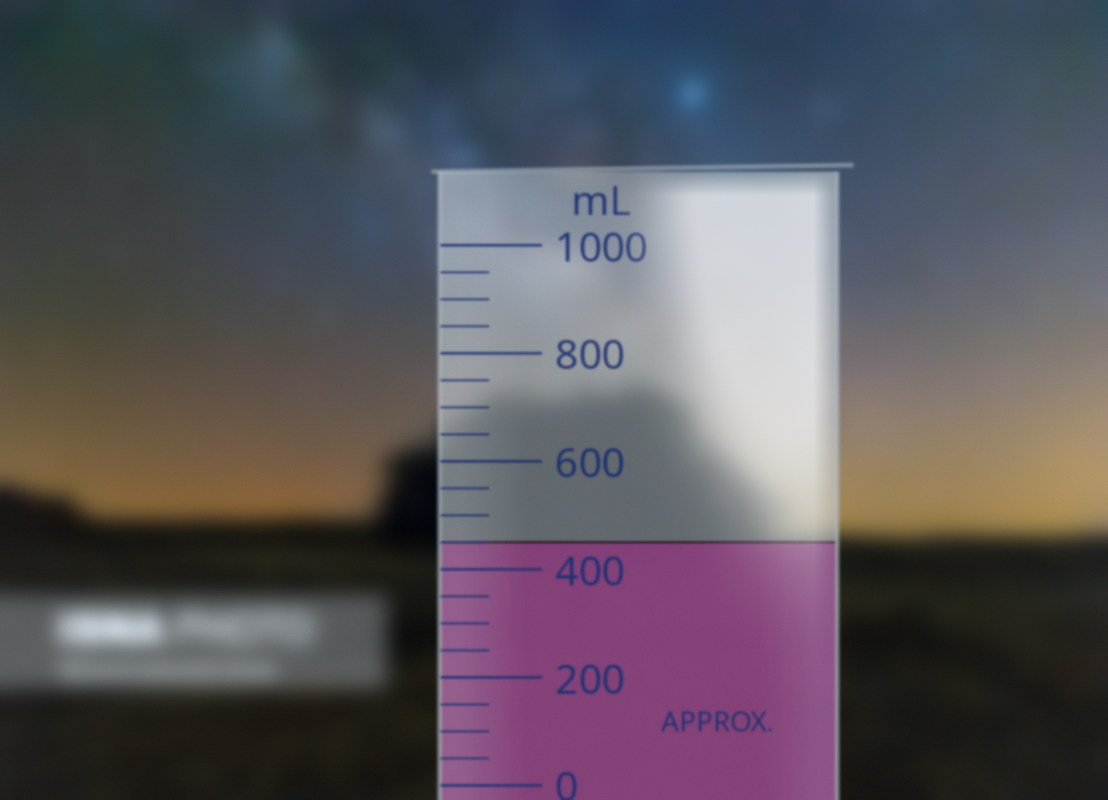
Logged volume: 450 mL
